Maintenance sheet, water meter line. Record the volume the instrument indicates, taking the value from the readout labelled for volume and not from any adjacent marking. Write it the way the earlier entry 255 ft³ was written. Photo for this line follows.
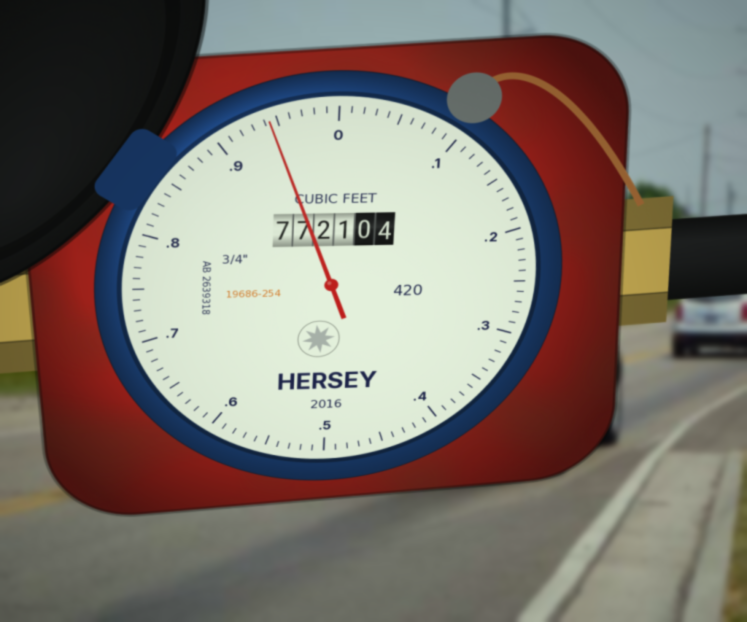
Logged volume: 772103.94 ft³
